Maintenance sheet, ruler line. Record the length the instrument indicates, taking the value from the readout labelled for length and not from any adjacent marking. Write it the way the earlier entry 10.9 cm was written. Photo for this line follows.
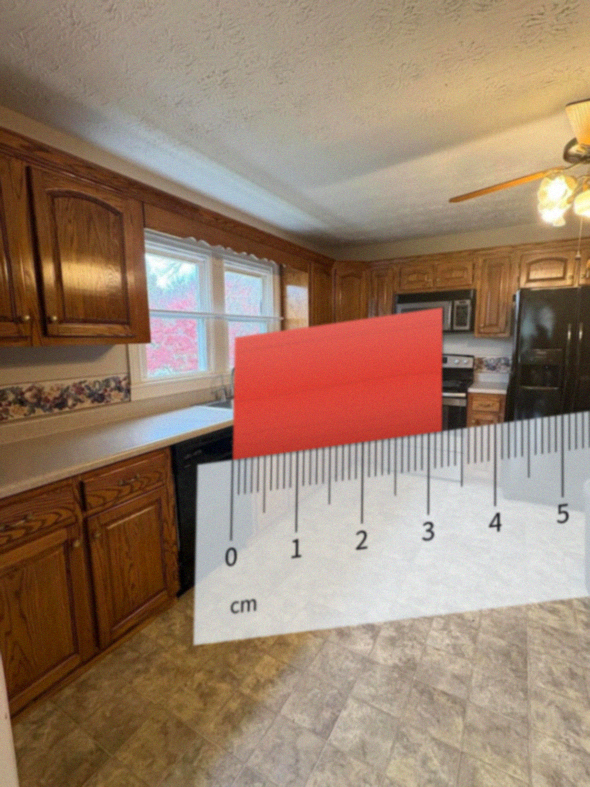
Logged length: 3.2 cm
